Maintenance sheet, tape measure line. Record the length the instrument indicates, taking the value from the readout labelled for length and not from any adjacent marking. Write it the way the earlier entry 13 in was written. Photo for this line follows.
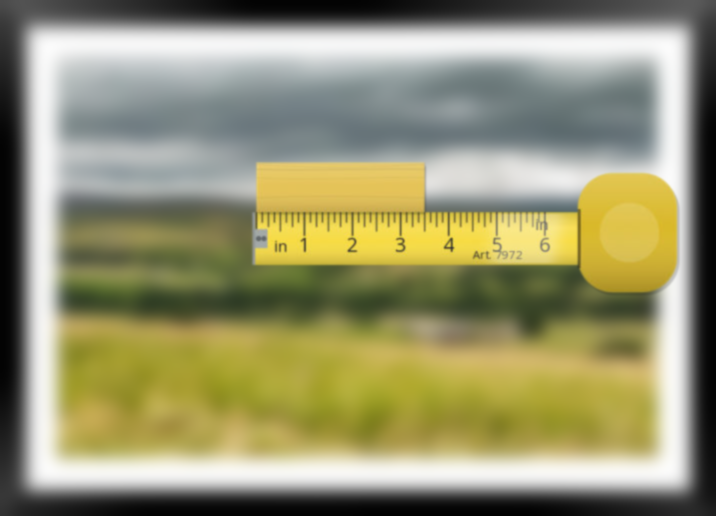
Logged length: 3.5 in
